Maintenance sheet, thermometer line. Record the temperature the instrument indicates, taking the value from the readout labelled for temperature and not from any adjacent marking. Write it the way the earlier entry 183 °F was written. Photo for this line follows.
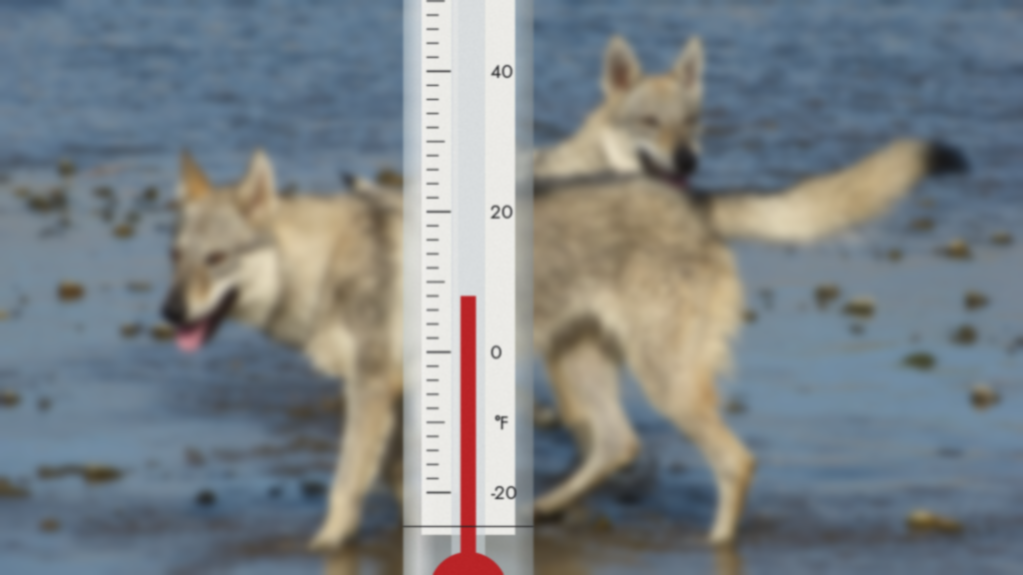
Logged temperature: 8 °F
